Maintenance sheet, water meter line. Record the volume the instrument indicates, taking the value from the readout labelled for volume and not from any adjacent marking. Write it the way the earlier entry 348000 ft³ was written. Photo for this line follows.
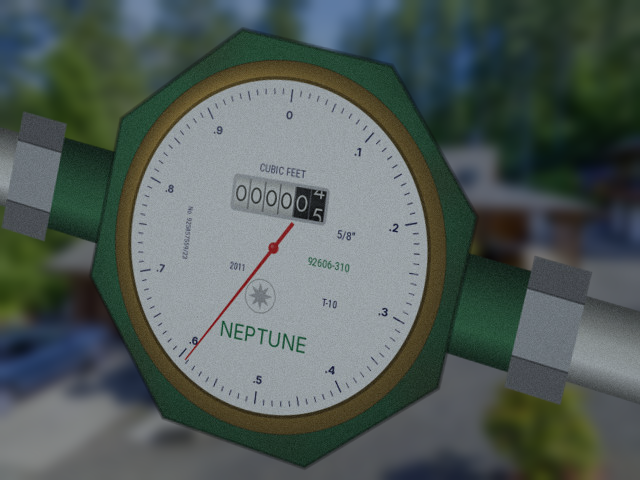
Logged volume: 4.59 ft³
